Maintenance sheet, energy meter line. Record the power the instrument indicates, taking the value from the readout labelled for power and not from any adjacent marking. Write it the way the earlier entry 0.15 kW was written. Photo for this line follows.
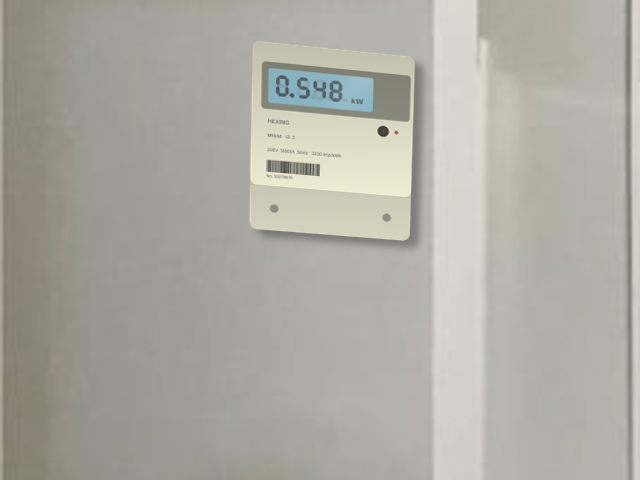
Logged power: 0.548 kW
